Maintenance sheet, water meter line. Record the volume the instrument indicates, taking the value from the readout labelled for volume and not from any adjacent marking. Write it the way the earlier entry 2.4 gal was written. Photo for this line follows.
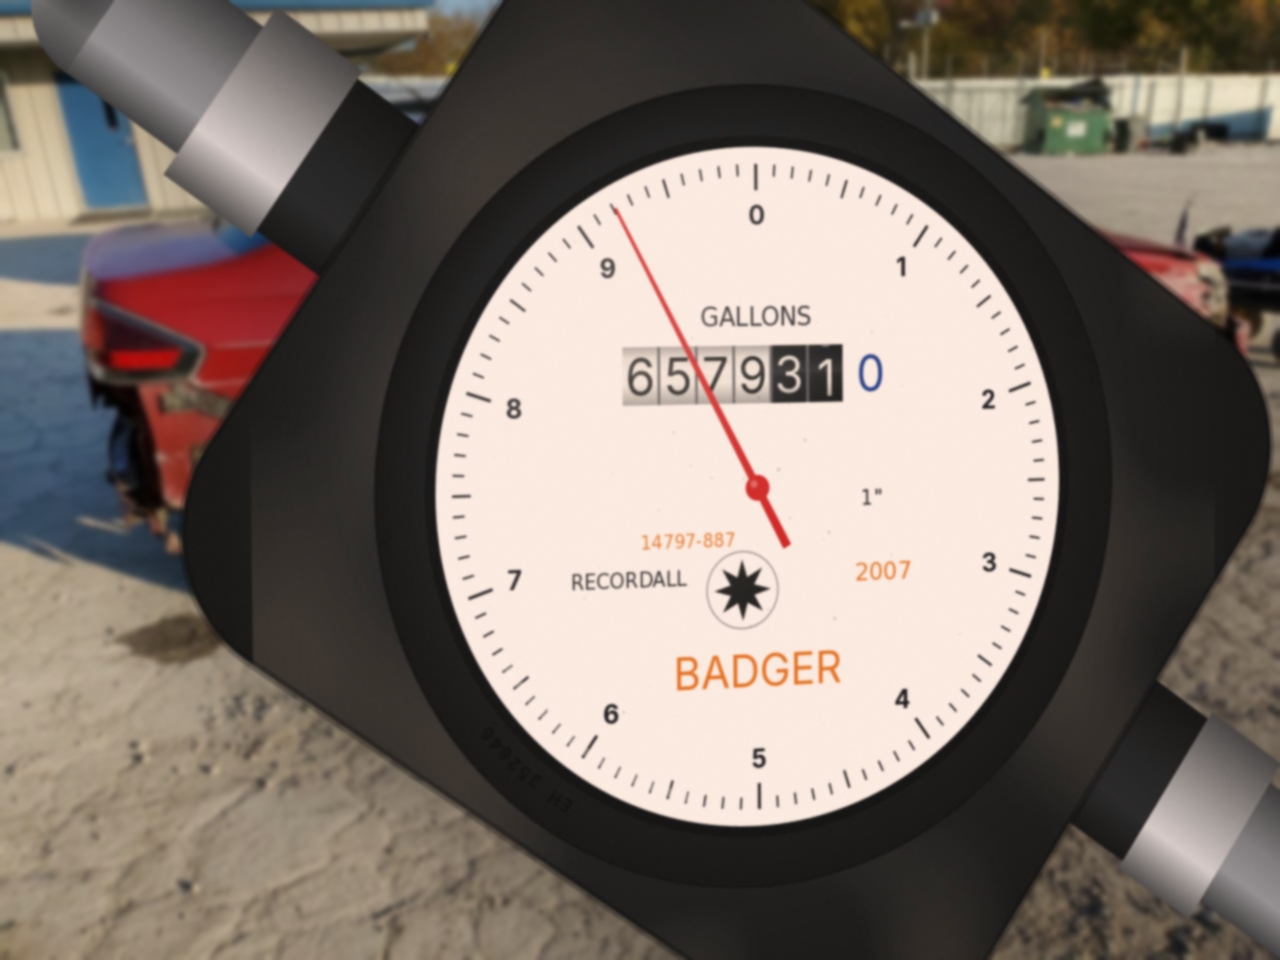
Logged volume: 6579309.2 gal
